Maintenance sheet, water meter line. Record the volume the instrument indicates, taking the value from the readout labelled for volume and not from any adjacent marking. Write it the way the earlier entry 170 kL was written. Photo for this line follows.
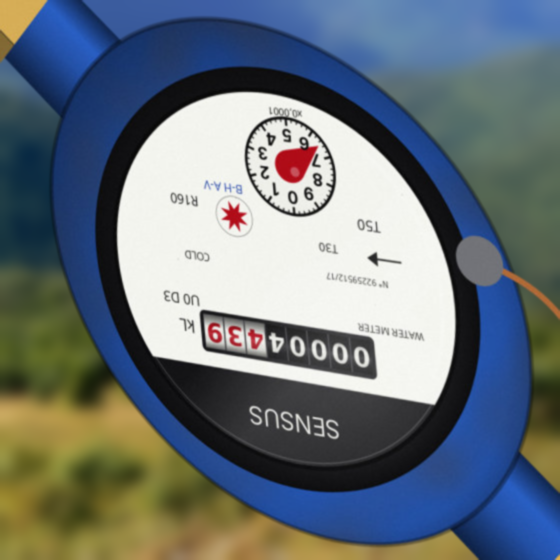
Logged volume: 4.4396 kL
